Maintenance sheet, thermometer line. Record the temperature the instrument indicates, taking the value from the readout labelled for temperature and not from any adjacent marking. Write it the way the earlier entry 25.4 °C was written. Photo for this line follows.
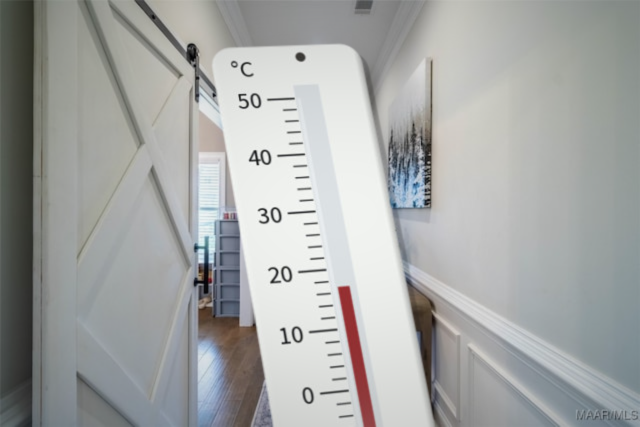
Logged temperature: 17 °C
